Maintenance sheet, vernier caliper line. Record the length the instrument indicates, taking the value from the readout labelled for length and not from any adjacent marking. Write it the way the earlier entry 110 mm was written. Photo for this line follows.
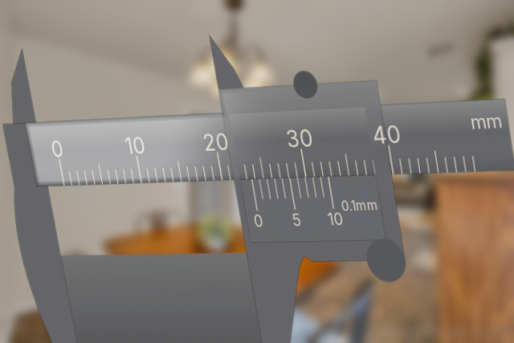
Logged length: 23.6 mm
